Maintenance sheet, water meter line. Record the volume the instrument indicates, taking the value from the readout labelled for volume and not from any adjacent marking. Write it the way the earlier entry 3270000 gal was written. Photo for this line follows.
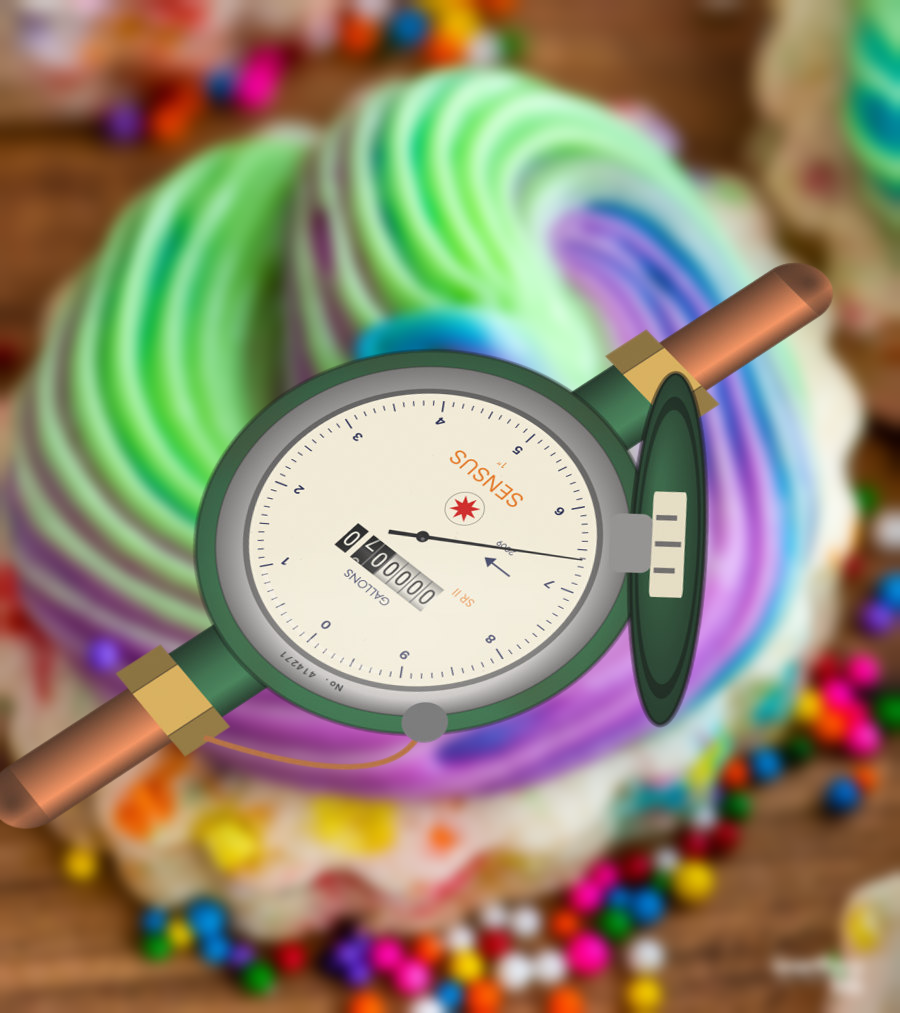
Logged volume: 66.6 gal
